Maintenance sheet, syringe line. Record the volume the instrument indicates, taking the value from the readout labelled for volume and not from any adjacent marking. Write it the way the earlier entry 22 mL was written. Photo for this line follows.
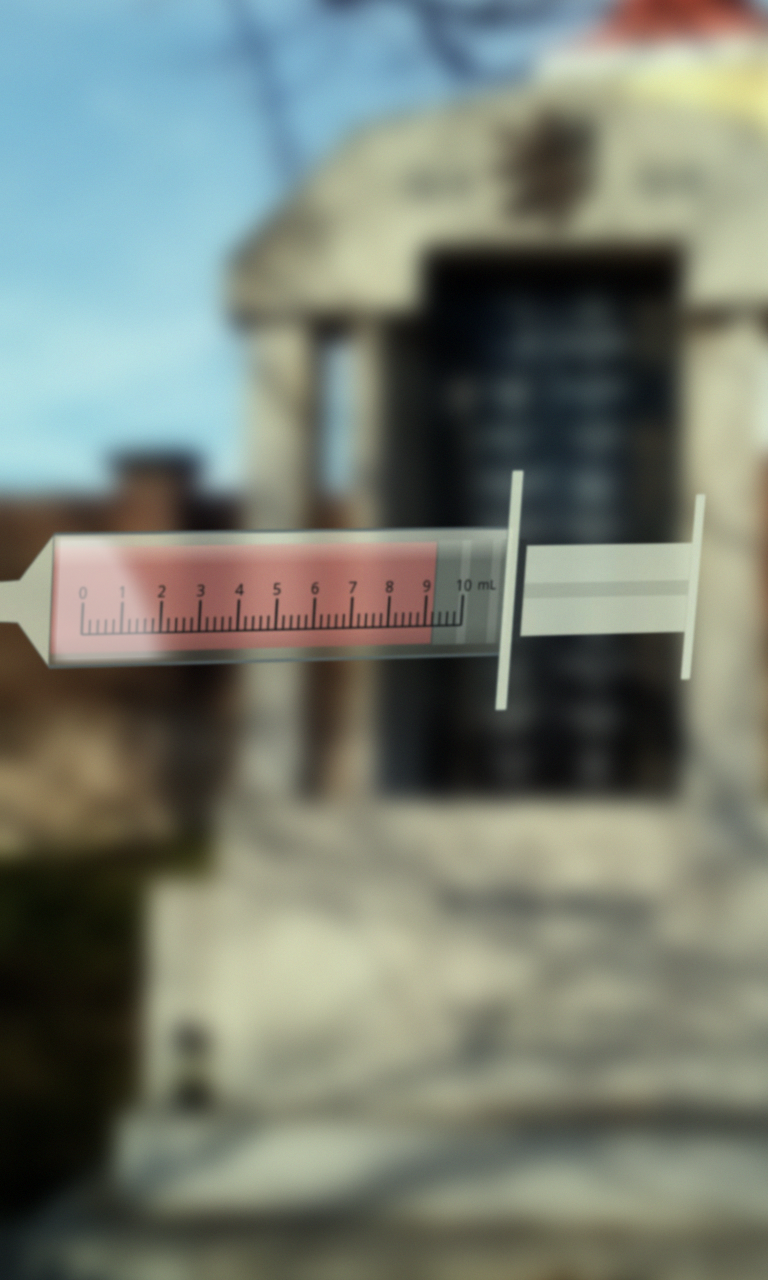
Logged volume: 9.2 mL
